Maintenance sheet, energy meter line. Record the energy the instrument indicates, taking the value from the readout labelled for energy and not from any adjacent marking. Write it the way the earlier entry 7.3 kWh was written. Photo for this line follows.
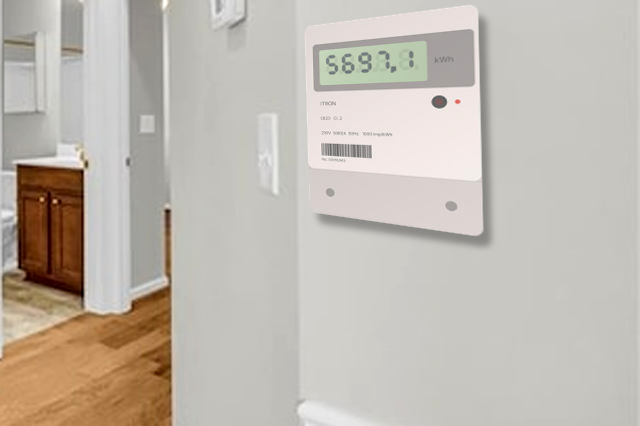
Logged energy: 5697.1 kWh
